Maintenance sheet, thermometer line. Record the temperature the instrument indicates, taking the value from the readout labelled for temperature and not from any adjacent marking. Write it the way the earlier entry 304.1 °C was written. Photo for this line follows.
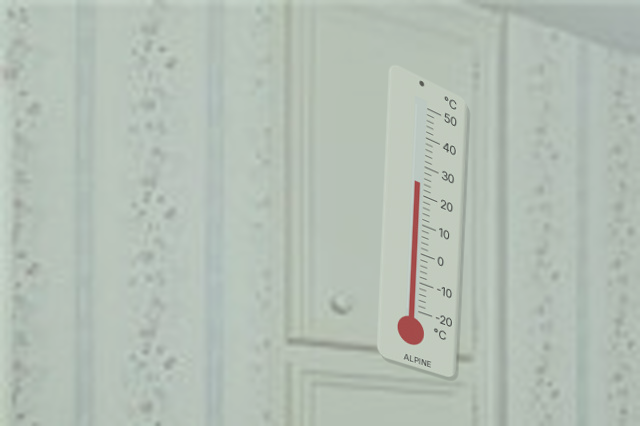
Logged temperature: 24 °C
